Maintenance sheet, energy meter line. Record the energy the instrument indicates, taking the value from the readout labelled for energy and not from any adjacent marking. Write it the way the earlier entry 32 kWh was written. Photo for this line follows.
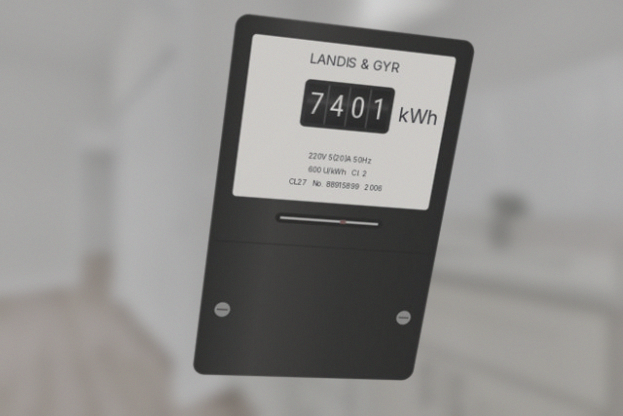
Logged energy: 7401 kWh
